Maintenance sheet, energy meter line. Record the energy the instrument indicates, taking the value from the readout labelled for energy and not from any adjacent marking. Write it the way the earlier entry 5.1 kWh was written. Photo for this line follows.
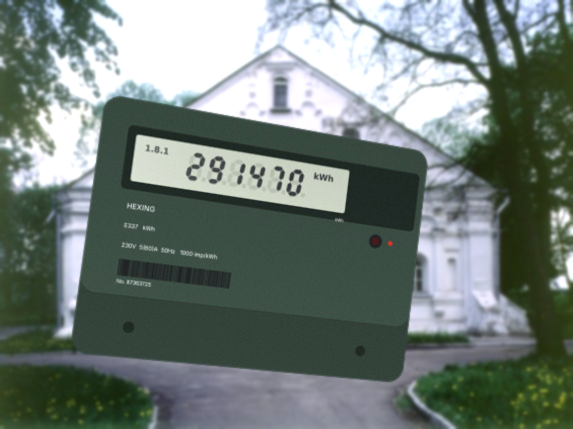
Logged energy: 291470 kWh
